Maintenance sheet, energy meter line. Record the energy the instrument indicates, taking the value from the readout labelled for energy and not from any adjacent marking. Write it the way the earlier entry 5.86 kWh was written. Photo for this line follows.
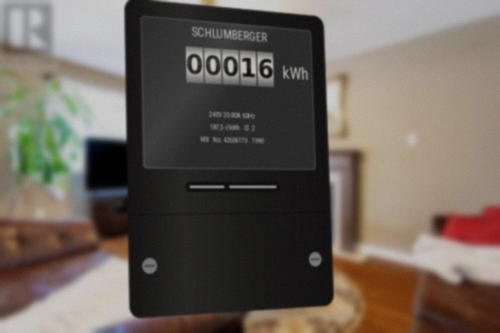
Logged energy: 16 kWh
